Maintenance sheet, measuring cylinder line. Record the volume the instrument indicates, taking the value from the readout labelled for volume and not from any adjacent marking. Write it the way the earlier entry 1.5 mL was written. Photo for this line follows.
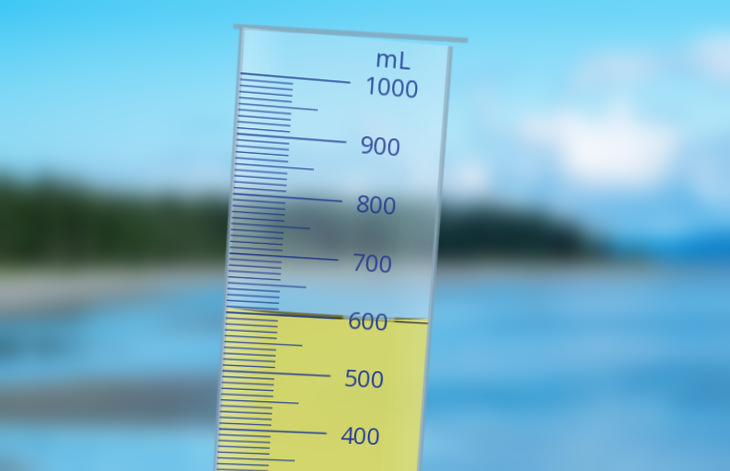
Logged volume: 600 mL
